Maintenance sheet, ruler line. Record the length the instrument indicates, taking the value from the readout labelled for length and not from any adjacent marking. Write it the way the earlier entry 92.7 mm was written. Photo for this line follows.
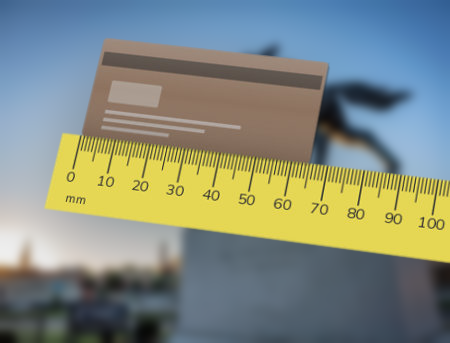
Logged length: 65 mm
